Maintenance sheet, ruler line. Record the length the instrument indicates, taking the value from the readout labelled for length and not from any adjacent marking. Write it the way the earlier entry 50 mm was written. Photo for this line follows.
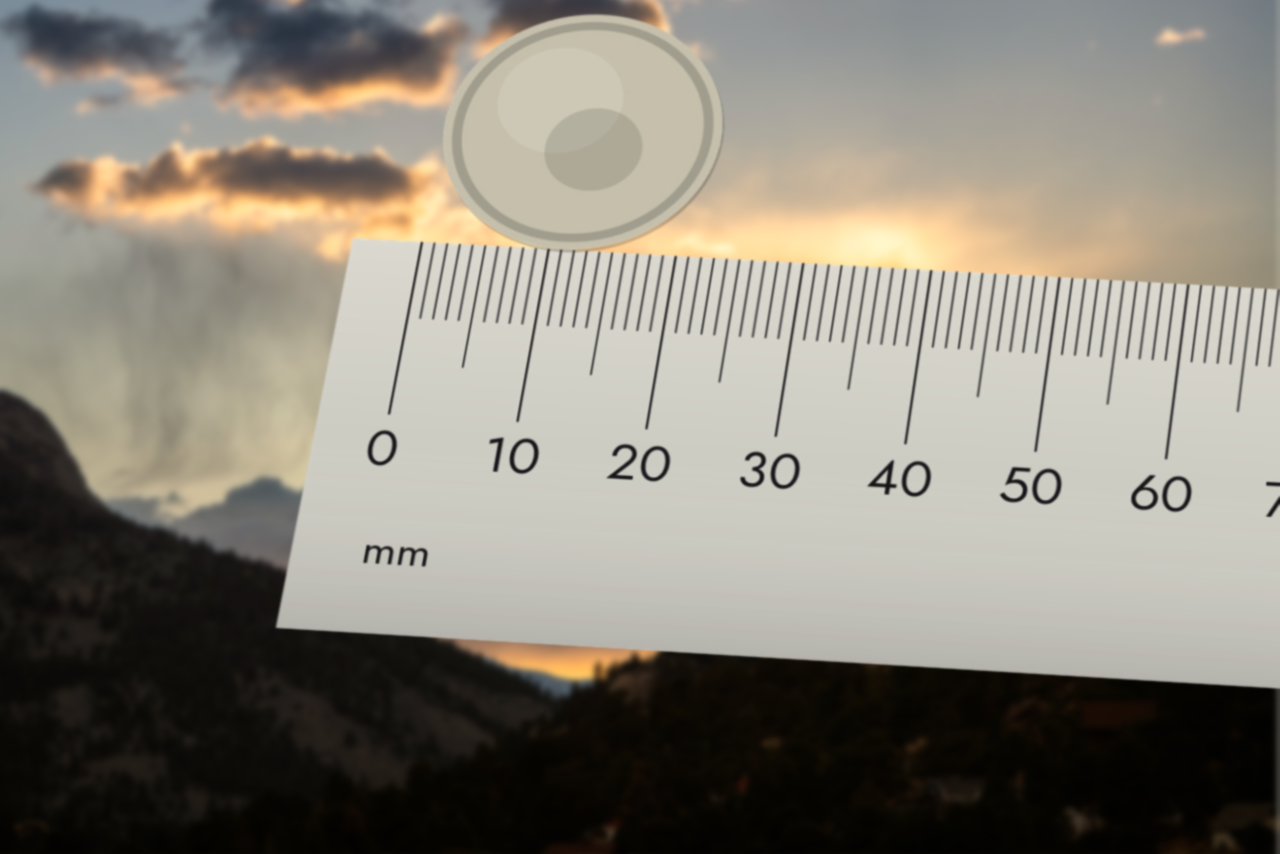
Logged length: 22 mm
